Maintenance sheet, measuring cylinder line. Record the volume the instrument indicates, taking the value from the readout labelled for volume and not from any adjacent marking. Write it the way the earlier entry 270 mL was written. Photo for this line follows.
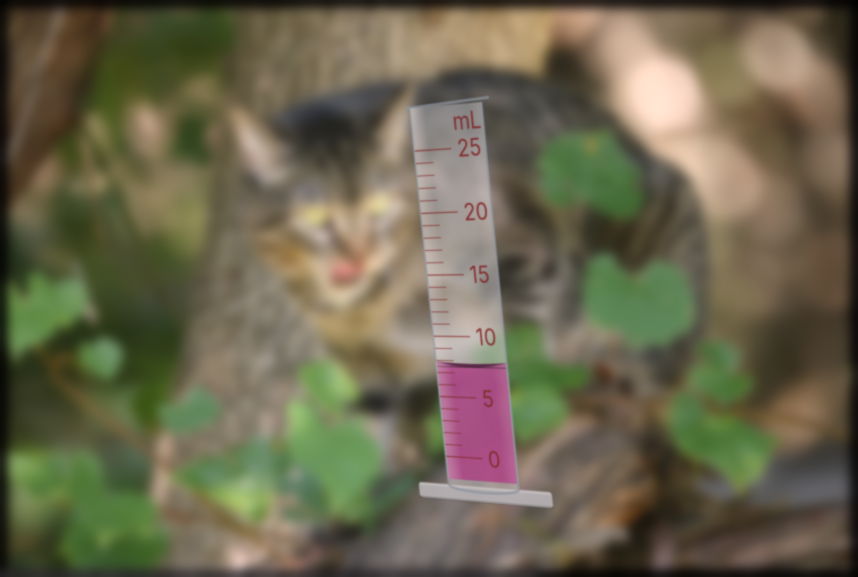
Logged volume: 7.5 mL
